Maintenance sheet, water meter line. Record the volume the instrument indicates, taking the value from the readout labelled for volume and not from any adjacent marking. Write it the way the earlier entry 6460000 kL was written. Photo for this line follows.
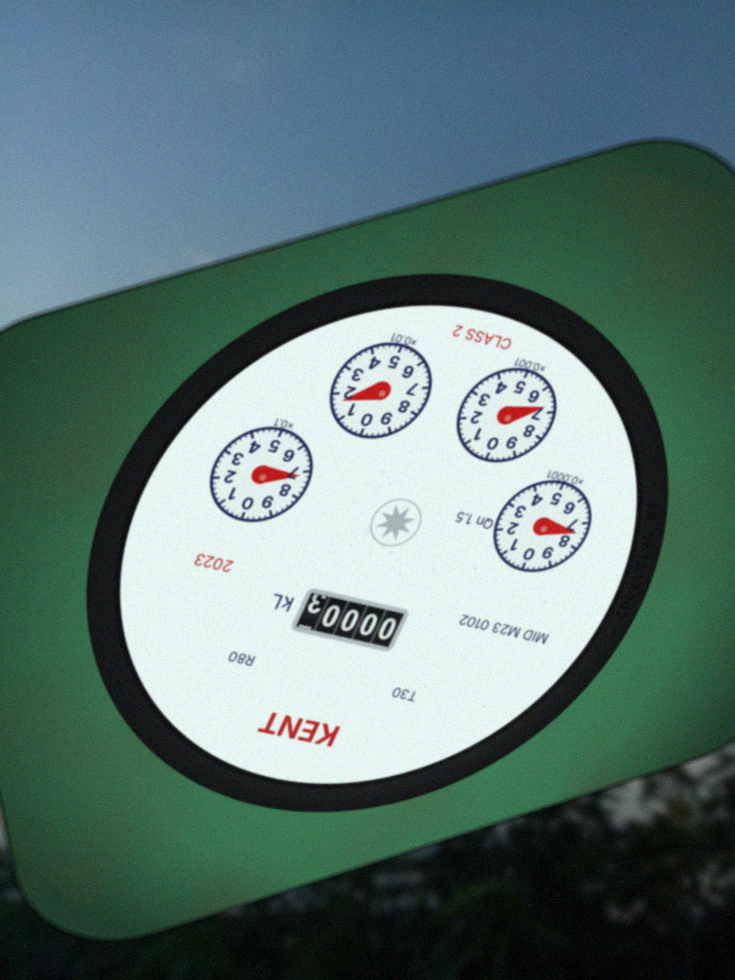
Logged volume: 2.7167 kL
